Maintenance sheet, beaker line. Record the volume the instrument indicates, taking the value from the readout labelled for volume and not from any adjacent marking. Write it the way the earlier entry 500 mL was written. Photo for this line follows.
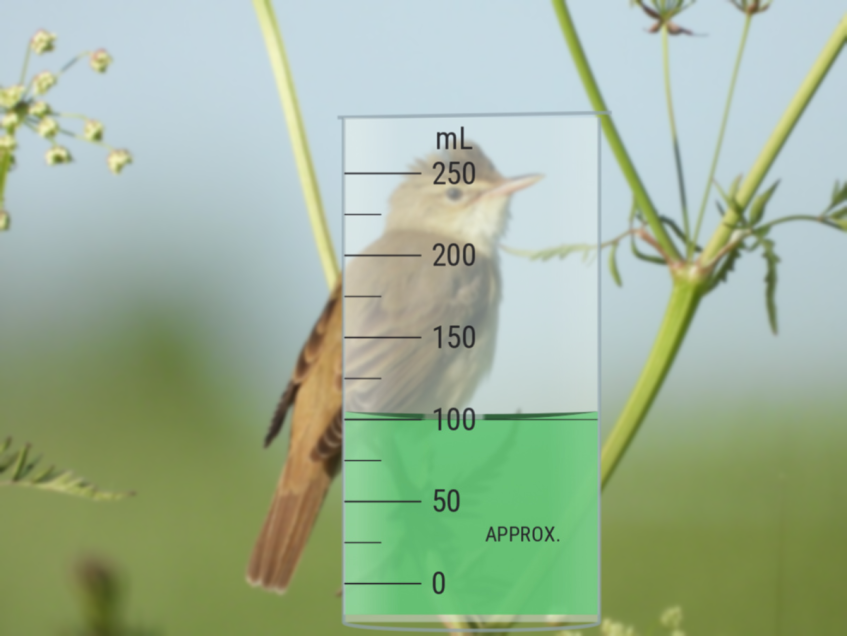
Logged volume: 100 mL
